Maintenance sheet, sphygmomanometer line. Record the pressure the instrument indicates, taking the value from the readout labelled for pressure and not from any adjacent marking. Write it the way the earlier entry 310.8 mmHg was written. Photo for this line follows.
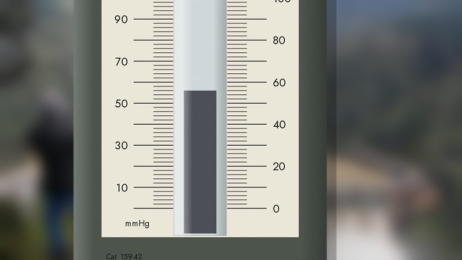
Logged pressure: 56 mmHg
